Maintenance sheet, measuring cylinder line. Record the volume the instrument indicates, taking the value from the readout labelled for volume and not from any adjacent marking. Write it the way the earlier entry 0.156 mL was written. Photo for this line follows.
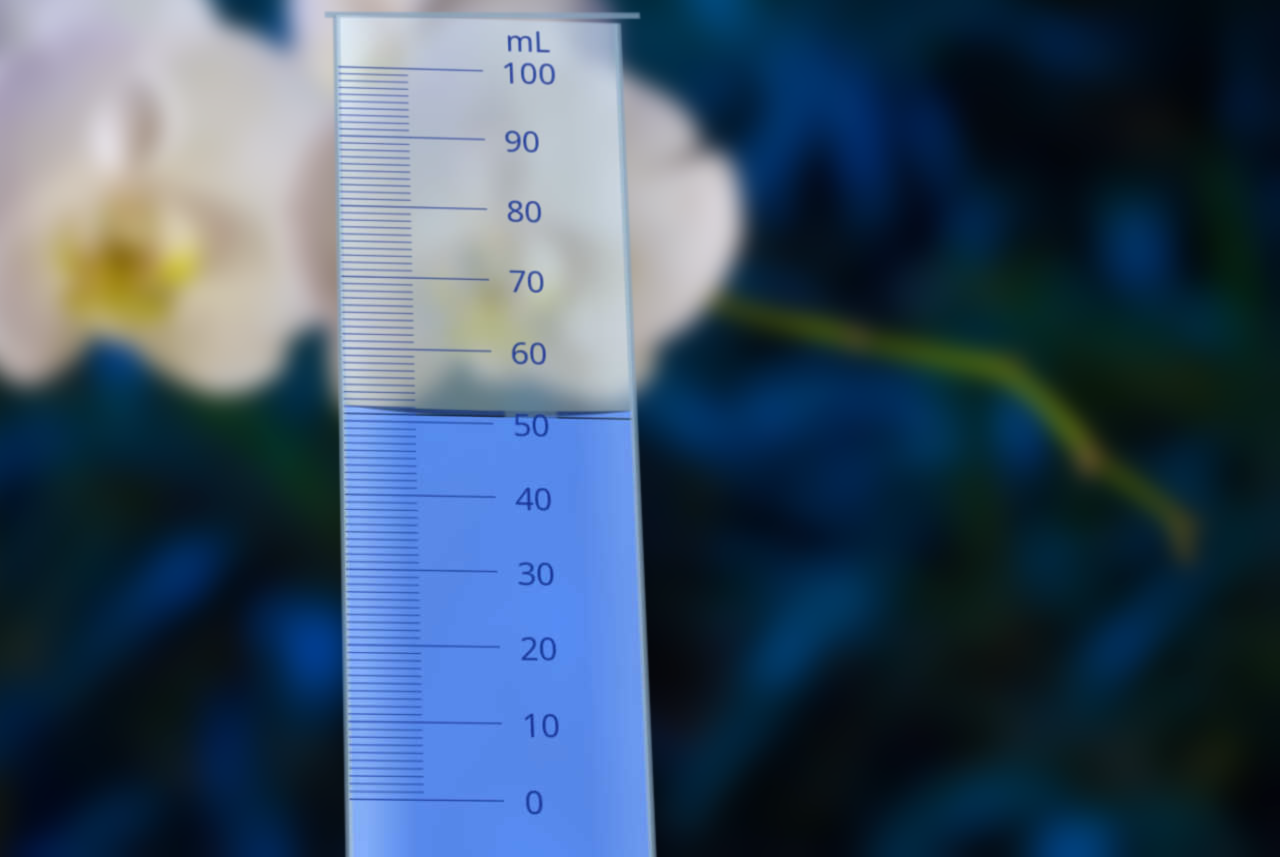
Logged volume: 51 mL
